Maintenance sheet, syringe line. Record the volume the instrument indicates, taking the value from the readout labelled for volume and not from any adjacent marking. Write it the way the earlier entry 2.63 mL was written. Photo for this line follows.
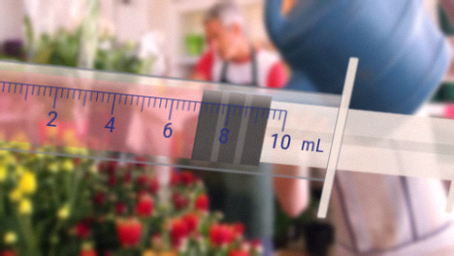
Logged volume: 7 mL
